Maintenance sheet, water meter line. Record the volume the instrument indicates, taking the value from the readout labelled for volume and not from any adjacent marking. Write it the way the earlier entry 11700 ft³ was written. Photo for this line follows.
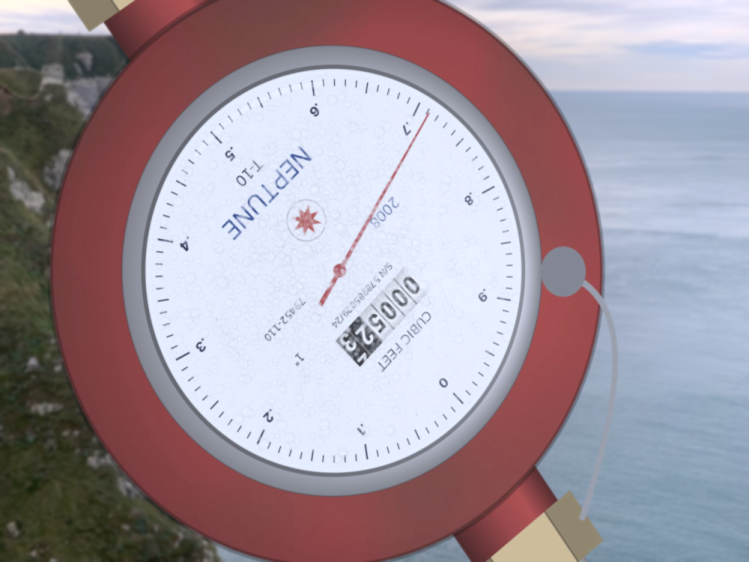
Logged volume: 522.71 ft³
